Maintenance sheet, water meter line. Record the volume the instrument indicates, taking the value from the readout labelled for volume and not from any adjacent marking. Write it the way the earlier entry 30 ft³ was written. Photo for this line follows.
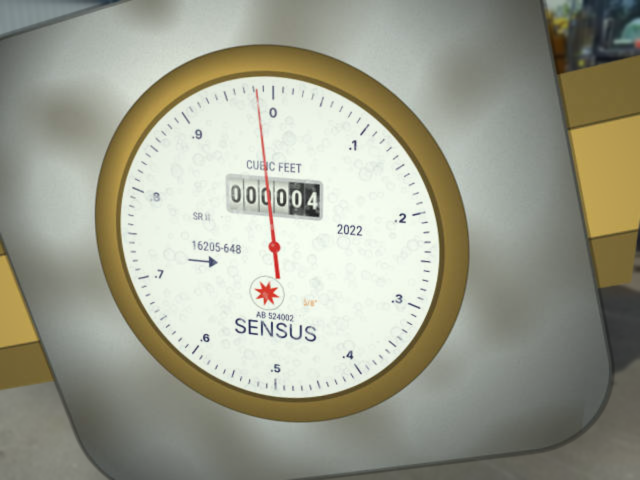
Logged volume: 3.98 ft³
